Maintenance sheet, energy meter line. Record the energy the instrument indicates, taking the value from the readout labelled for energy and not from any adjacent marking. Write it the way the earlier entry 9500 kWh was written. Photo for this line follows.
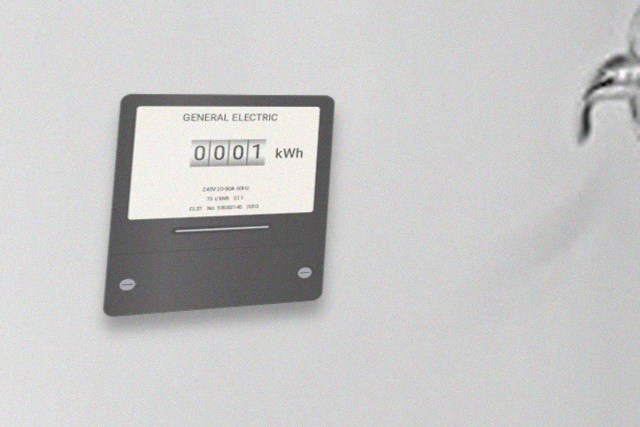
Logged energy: 1 kWh
